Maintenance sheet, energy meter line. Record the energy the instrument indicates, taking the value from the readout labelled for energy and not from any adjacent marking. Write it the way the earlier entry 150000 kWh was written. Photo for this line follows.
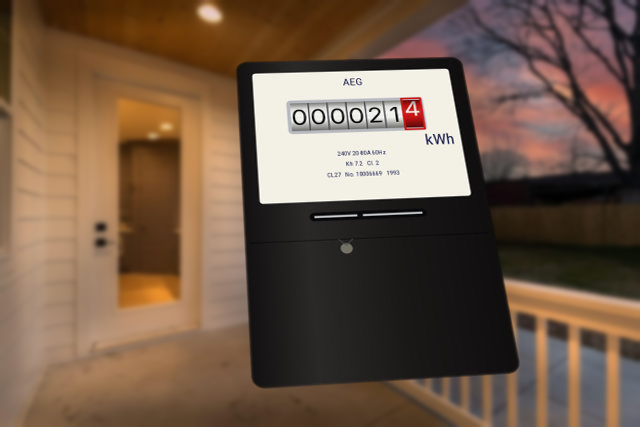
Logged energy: 21.4 kWh
